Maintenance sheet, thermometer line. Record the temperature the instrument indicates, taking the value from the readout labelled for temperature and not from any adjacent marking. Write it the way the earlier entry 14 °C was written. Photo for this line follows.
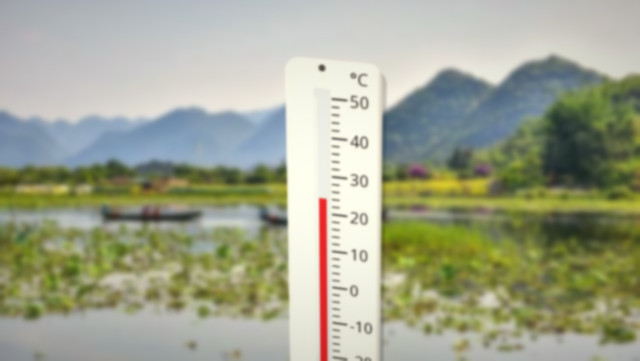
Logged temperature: 24 °C
